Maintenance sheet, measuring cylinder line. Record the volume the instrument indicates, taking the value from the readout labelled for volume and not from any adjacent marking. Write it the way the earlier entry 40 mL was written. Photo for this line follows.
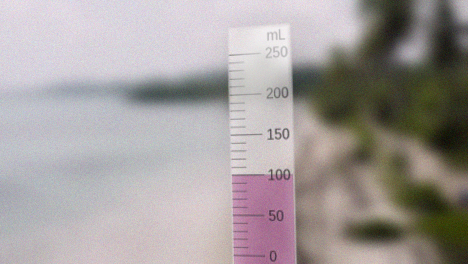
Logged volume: 100 mL
